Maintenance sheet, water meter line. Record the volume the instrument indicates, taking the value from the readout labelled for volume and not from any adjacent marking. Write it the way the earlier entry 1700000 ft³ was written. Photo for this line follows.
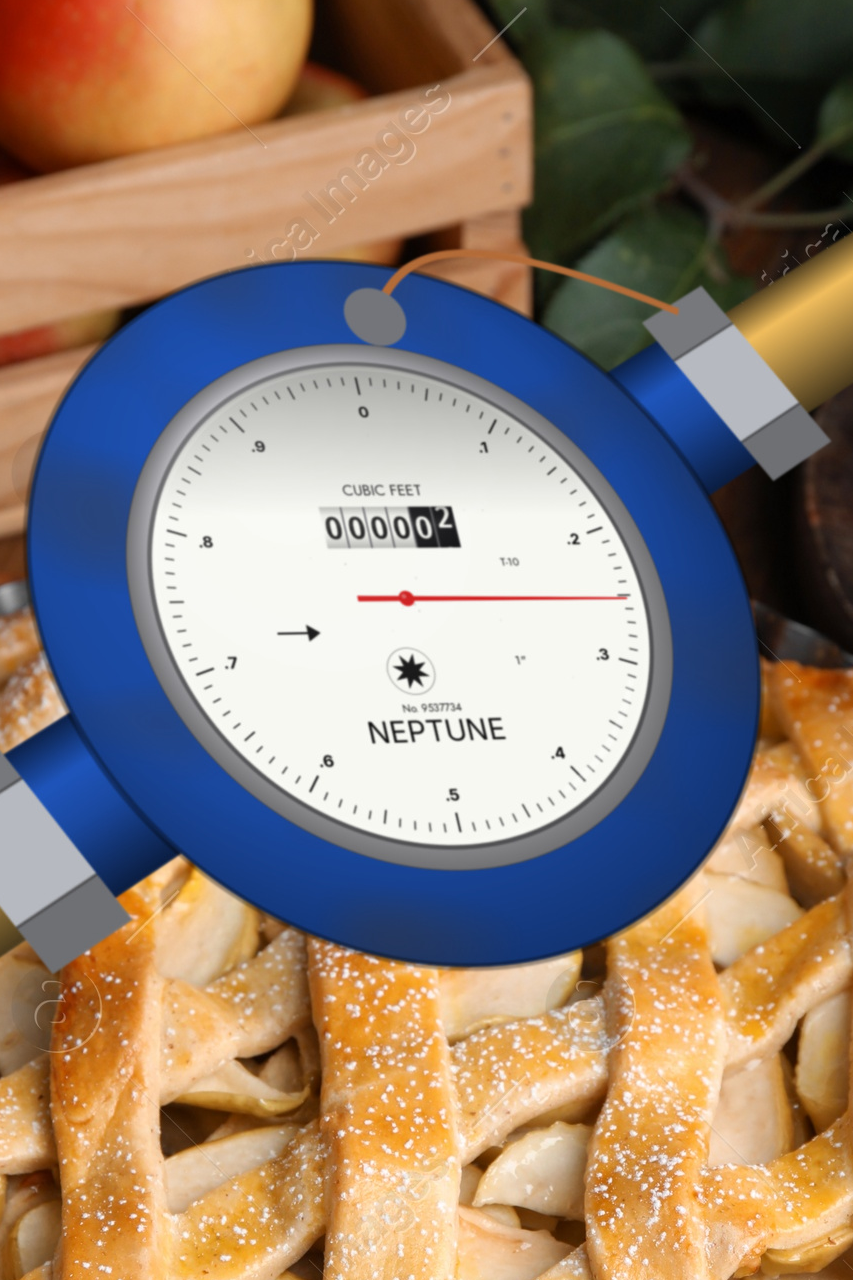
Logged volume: 2.25 ft³
